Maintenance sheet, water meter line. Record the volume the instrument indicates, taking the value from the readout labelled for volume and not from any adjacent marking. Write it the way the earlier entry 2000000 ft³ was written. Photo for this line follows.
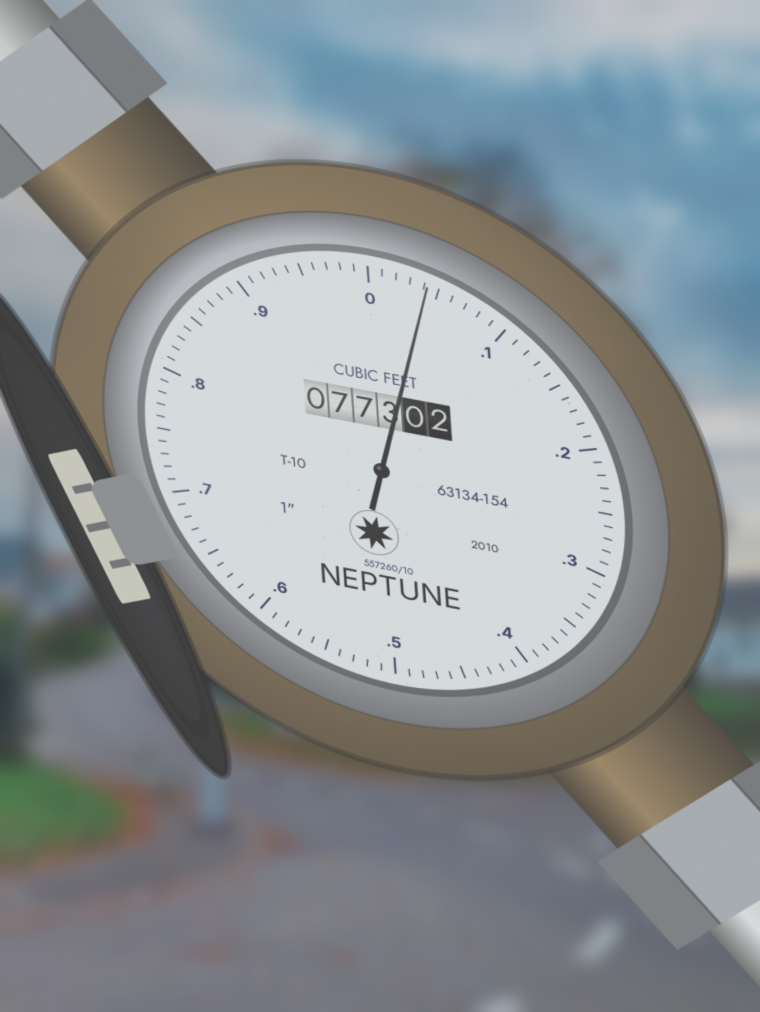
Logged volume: 77302.04 ft³
